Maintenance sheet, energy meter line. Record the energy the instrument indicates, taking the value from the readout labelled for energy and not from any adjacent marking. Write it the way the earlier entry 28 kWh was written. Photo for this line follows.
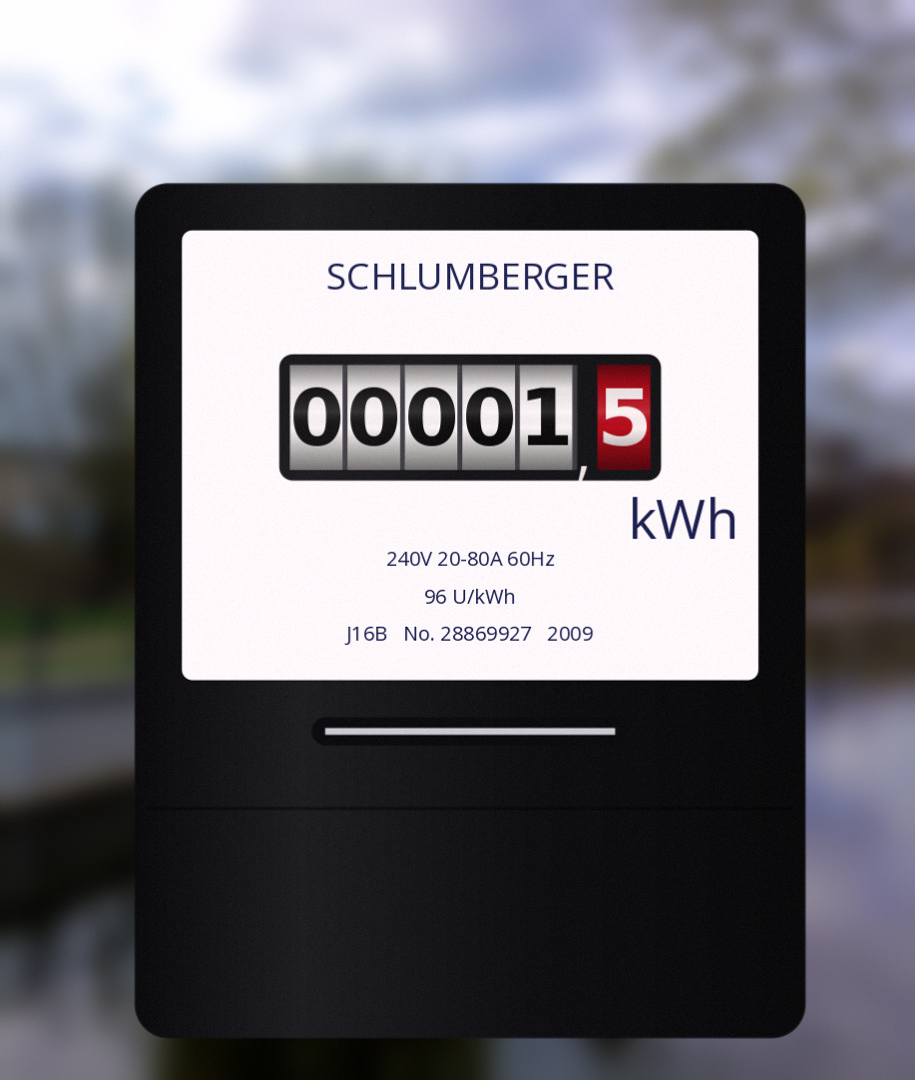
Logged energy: 1.5 kWh
